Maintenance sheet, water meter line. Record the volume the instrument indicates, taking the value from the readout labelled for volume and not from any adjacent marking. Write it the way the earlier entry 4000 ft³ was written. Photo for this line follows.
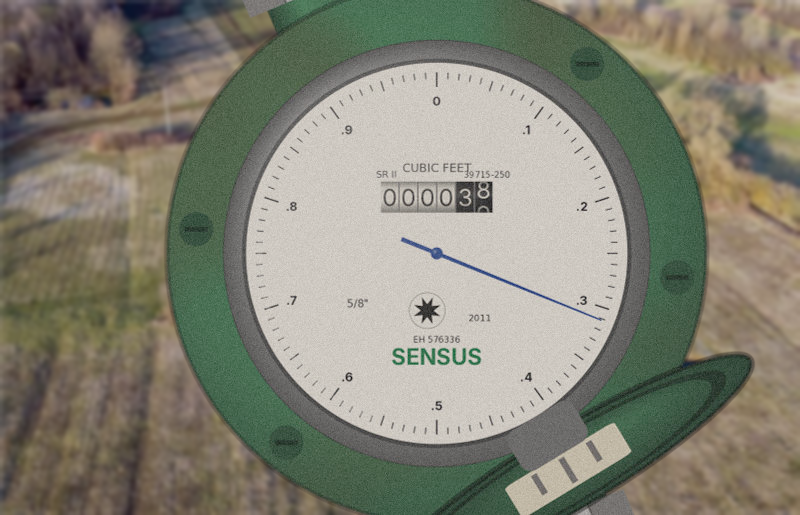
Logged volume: 38.31 ft³
